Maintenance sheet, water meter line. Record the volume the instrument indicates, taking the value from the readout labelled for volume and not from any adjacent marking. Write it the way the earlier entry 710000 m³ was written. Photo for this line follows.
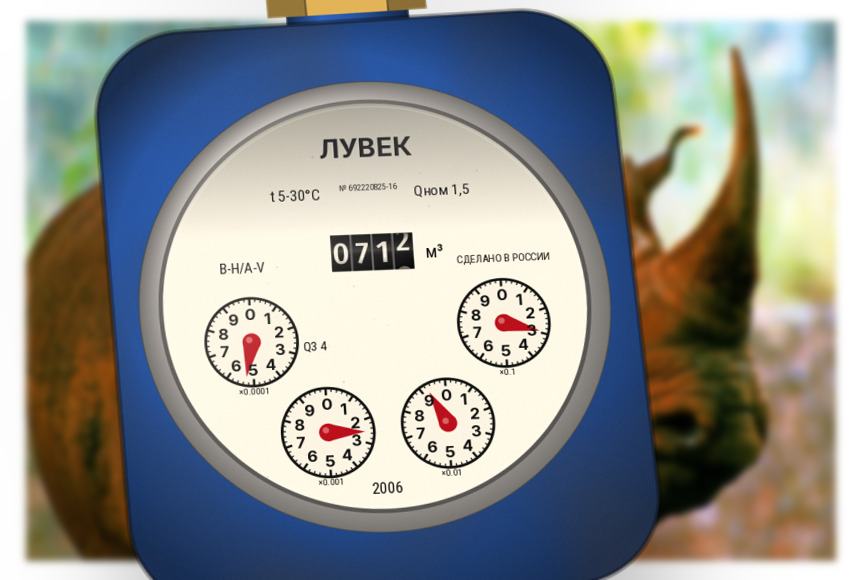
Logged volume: 712.2925 m³
